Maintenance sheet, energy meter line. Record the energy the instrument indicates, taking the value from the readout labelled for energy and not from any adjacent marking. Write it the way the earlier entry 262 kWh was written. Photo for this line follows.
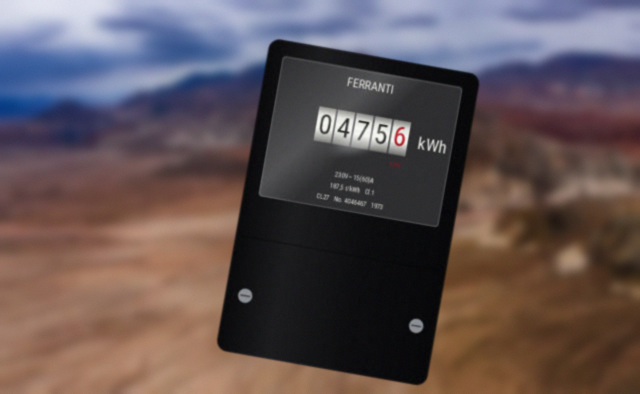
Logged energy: 475.6 kWh
